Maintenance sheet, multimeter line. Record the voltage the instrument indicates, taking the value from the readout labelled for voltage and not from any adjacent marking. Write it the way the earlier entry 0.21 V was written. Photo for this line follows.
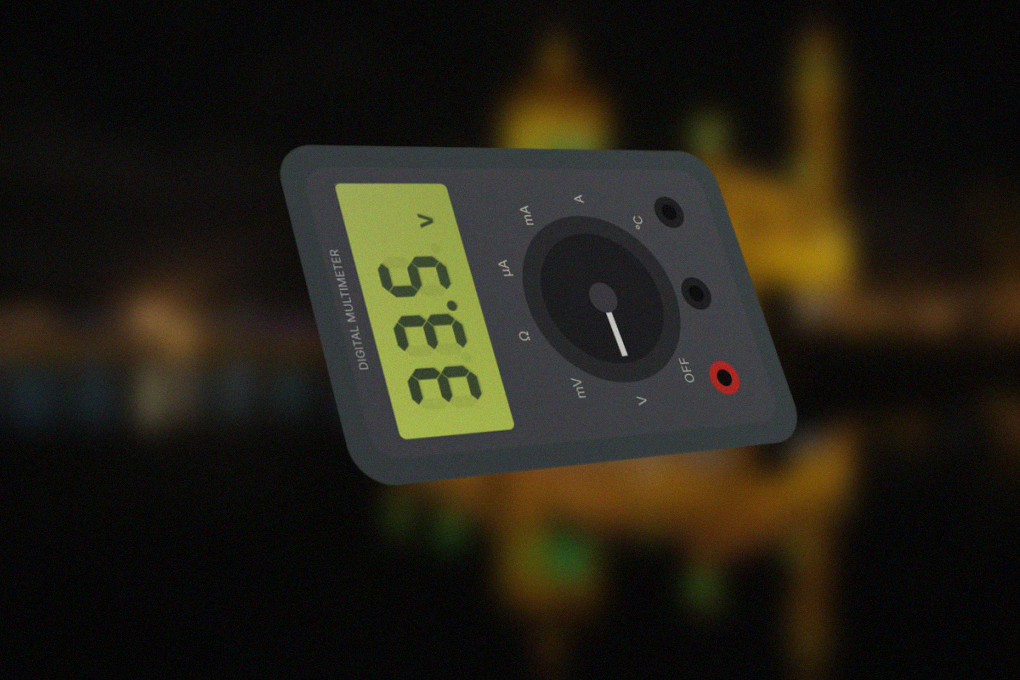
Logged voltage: 33.5 V
